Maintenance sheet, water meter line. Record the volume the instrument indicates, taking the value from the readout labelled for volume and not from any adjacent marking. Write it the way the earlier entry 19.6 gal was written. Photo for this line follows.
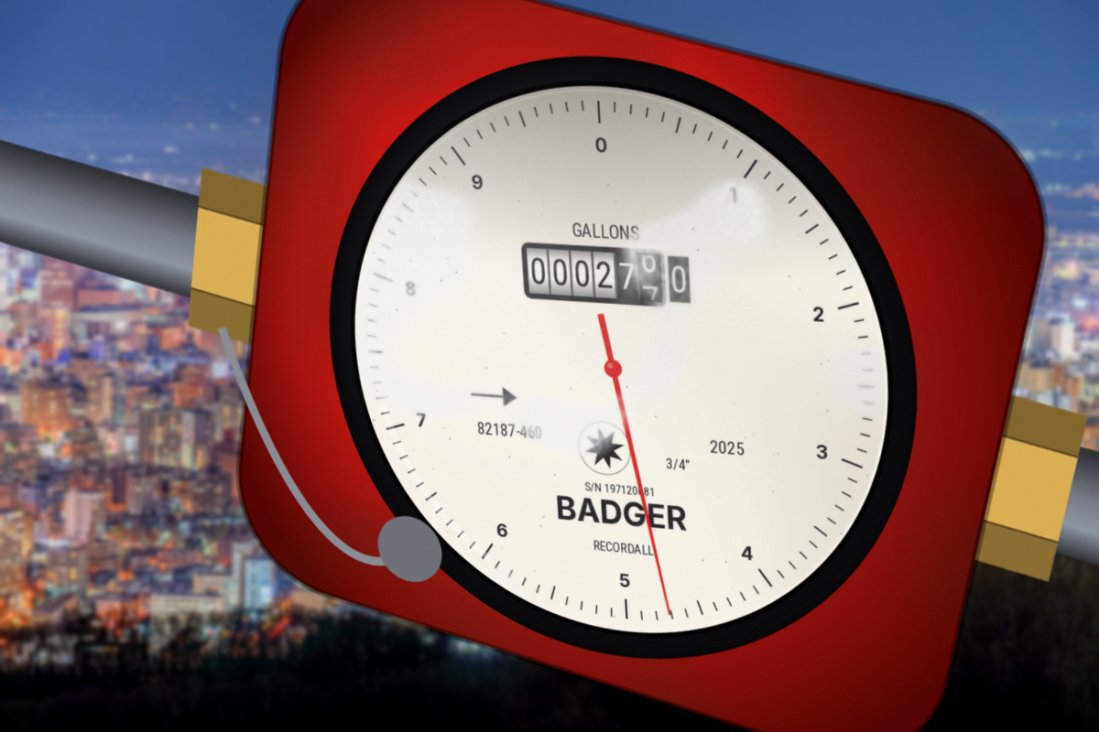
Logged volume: 2764.7 gal
